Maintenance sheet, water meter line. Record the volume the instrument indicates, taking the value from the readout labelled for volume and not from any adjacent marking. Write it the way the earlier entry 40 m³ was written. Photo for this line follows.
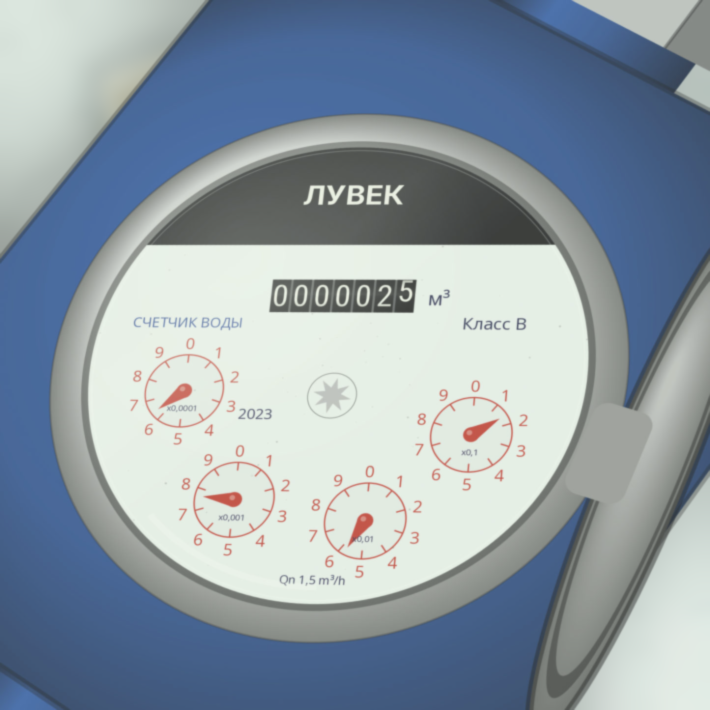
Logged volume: 25.1576 m³
